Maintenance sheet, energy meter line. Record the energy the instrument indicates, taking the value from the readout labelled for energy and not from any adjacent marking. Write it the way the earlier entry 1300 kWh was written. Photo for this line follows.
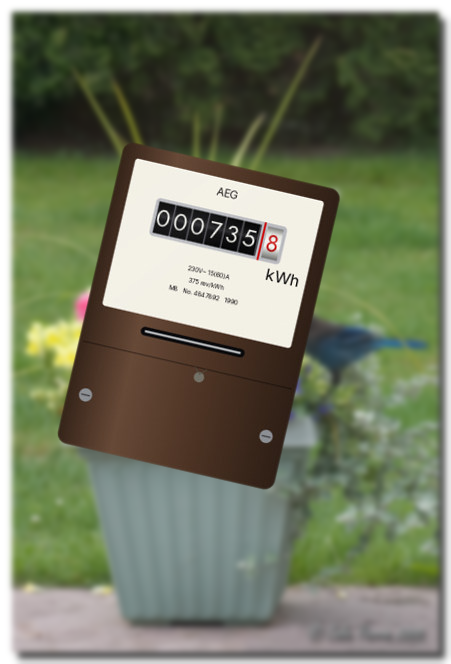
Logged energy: 735.8 kWh
